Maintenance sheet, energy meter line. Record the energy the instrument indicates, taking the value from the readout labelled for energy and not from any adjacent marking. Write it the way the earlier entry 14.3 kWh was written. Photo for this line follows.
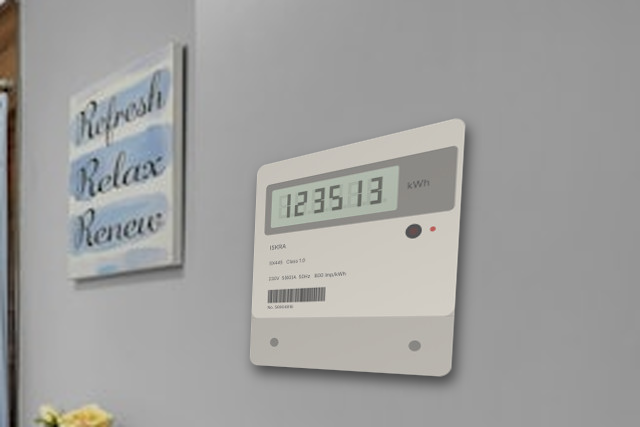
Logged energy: 123513 kWh
